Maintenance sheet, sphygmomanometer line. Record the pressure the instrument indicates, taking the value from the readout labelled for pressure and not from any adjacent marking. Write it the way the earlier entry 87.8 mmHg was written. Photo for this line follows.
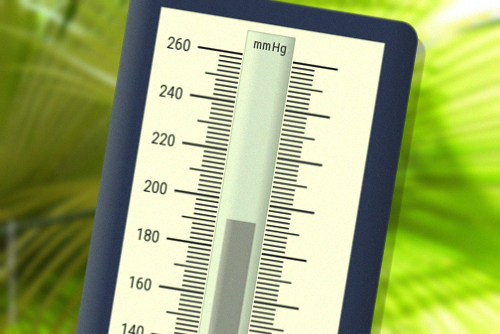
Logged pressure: 192 mmHg
